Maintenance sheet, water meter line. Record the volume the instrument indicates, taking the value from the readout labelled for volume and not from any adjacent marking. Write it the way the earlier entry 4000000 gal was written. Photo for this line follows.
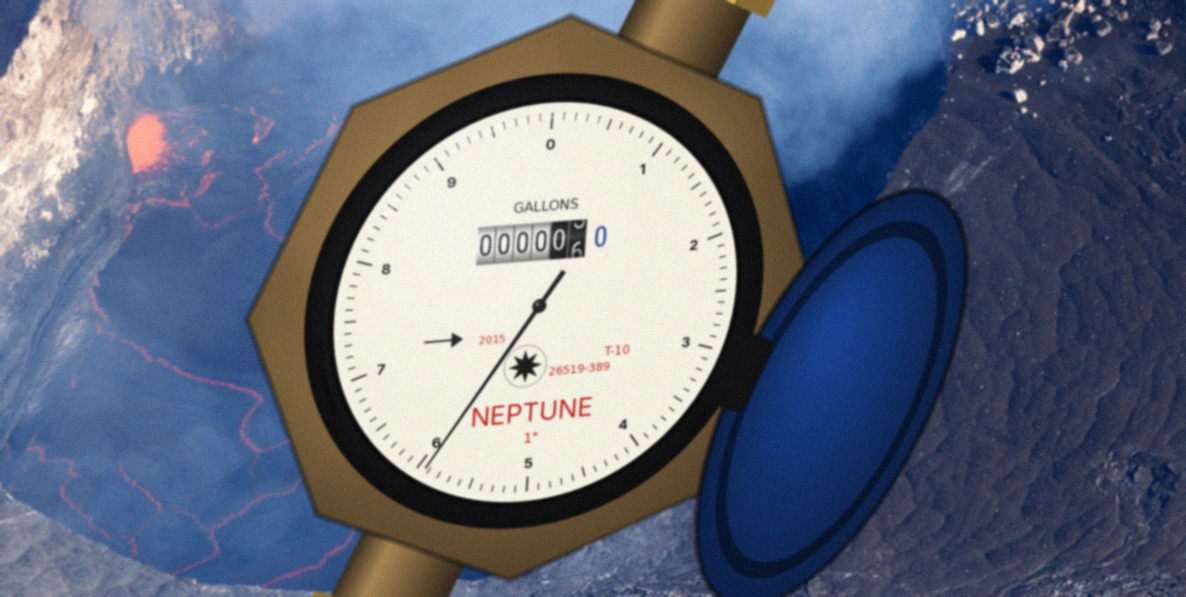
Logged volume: 55.9 gal
